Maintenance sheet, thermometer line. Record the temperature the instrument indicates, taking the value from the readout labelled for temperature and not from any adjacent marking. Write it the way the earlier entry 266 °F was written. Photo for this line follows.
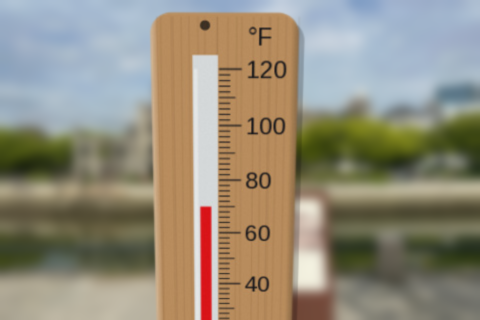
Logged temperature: 70 °F
